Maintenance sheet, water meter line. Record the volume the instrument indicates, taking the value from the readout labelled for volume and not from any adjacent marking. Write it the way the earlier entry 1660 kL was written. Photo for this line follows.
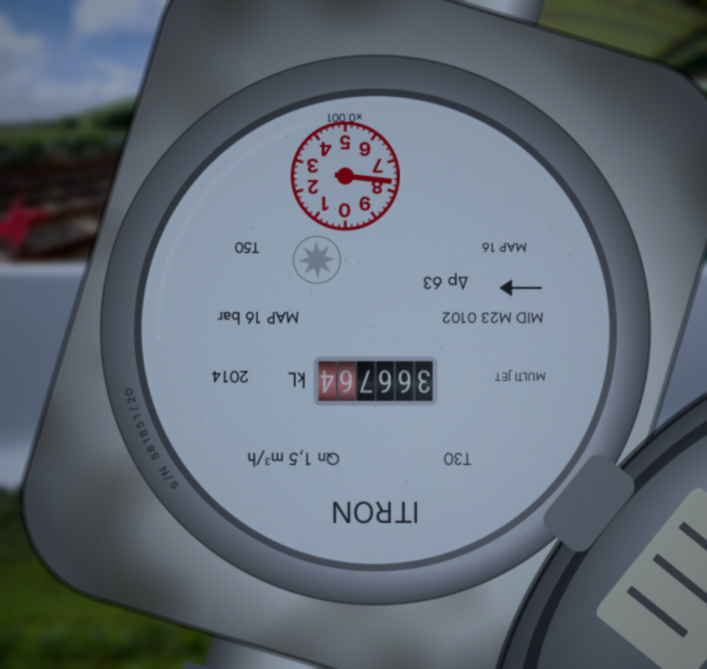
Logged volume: 3667.647 kL
